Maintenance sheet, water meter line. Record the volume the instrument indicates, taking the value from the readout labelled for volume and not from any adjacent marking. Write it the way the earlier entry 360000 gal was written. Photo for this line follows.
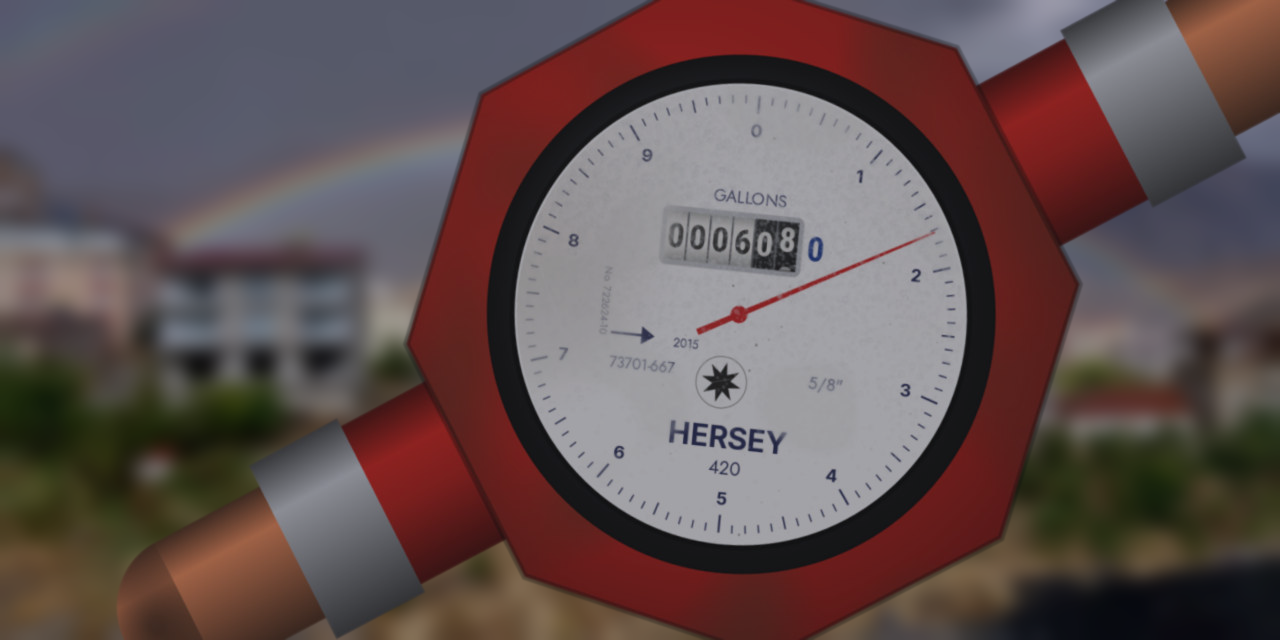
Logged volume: 6081.7 gal
